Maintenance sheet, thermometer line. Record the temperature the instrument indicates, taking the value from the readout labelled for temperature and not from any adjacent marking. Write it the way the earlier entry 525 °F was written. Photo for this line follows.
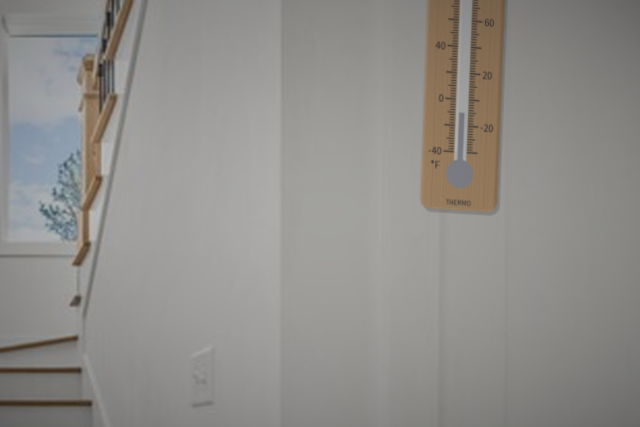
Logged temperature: -10 °F
